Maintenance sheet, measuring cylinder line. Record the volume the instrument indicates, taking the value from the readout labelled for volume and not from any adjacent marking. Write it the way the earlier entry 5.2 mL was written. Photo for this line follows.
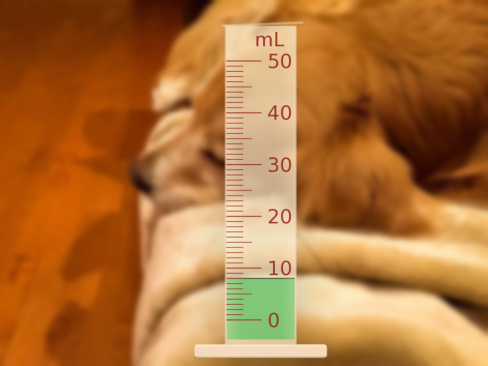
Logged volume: 8 mL
